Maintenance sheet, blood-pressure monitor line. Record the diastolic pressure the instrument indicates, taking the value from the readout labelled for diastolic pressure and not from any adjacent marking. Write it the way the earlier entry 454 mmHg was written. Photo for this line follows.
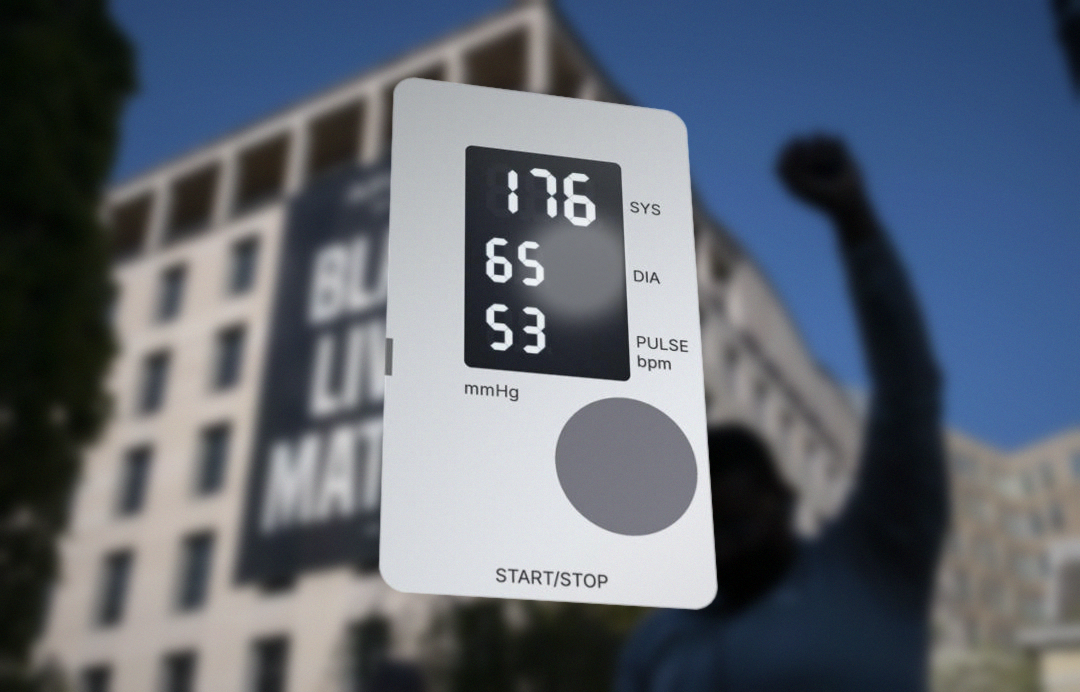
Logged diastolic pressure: 65 mmHg
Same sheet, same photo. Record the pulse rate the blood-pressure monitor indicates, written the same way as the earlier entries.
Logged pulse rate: 53 bpm
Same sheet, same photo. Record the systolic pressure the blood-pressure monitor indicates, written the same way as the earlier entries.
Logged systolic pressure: 176 mmHg
